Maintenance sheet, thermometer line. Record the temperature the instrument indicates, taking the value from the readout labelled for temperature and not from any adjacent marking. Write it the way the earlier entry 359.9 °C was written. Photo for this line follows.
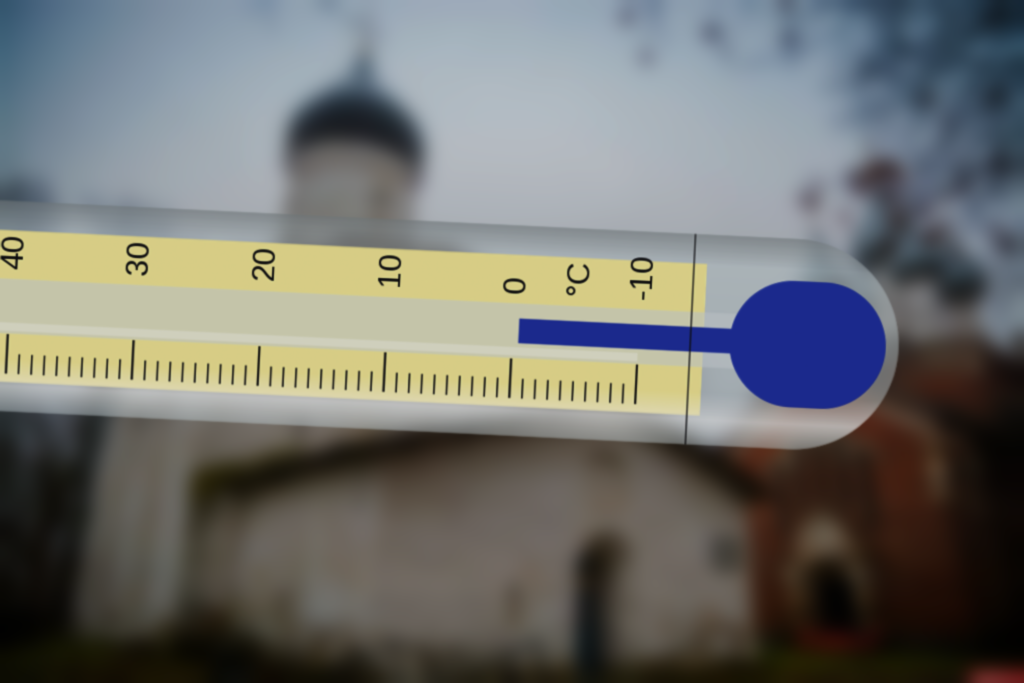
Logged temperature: -0.5 °C
